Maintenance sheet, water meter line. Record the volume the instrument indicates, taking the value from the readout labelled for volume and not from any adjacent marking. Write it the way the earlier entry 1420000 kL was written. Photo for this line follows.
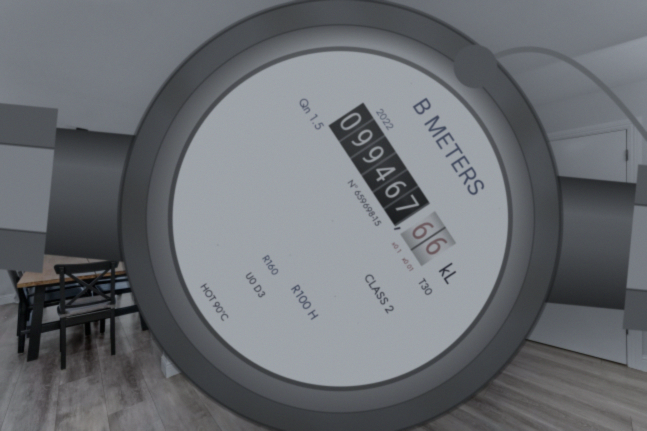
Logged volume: 99467.66 kL
